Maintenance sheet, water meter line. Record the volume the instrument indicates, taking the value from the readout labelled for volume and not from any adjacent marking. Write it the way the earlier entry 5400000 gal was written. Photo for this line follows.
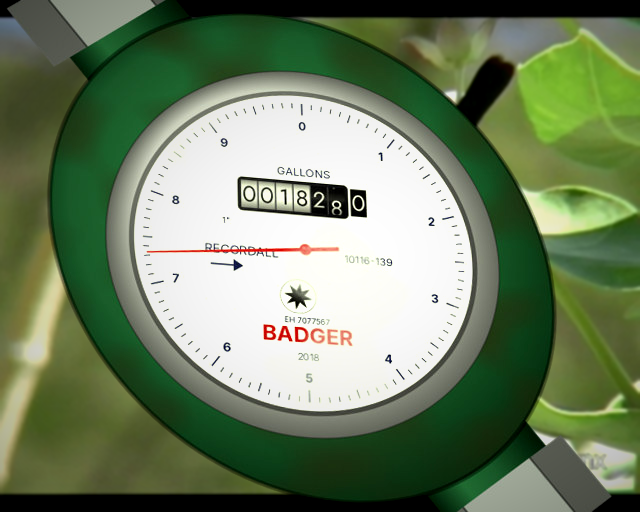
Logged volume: 18277.3 gal
